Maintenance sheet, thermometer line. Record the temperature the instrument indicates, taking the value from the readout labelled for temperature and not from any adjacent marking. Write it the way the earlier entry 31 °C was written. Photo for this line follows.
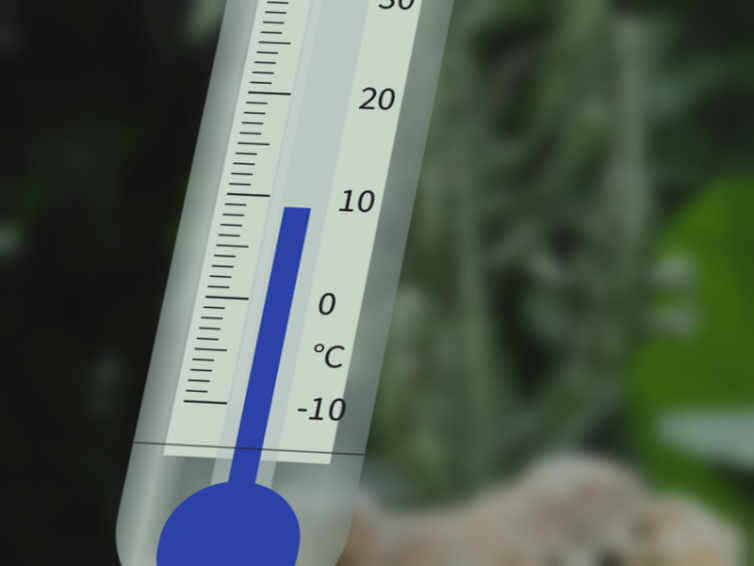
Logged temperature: 9 °C
